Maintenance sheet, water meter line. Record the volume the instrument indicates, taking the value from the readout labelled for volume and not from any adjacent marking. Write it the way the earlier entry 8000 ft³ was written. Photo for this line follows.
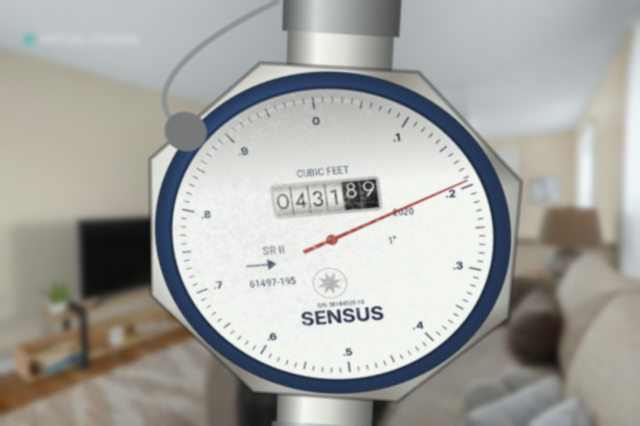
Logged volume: 43189.19 ft³
